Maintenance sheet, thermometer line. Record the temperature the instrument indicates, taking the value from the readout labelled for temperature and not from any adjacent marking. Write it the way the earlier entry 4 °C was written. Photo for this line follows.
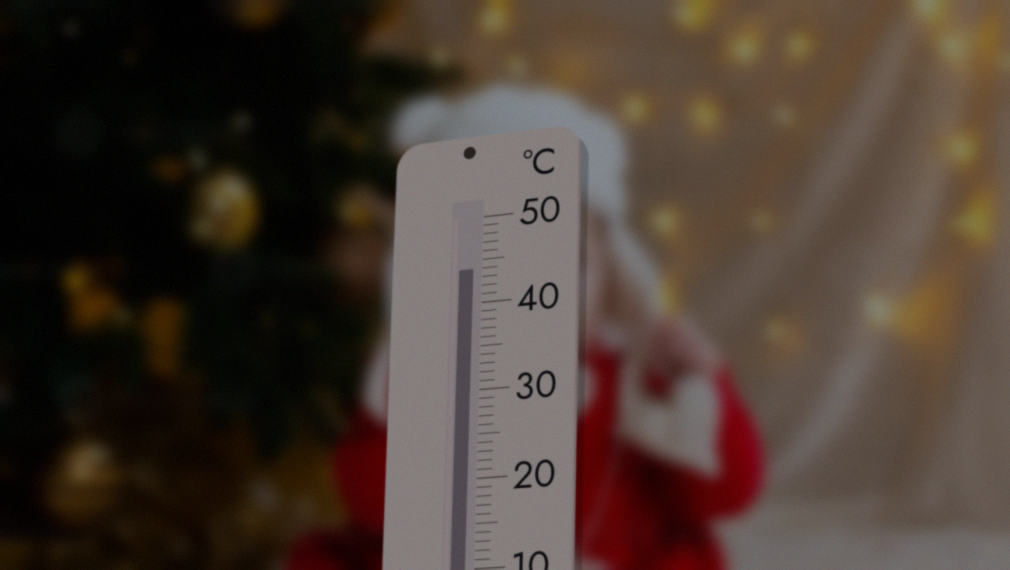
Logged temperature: 44 °C
